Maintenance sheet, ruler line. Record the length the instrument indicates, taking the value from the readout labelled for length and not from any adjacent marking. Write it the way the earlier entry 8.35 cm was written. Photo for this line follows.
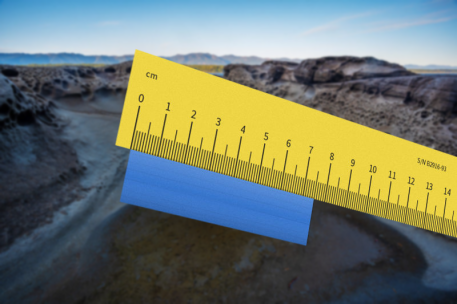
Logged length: 7.5 cm
